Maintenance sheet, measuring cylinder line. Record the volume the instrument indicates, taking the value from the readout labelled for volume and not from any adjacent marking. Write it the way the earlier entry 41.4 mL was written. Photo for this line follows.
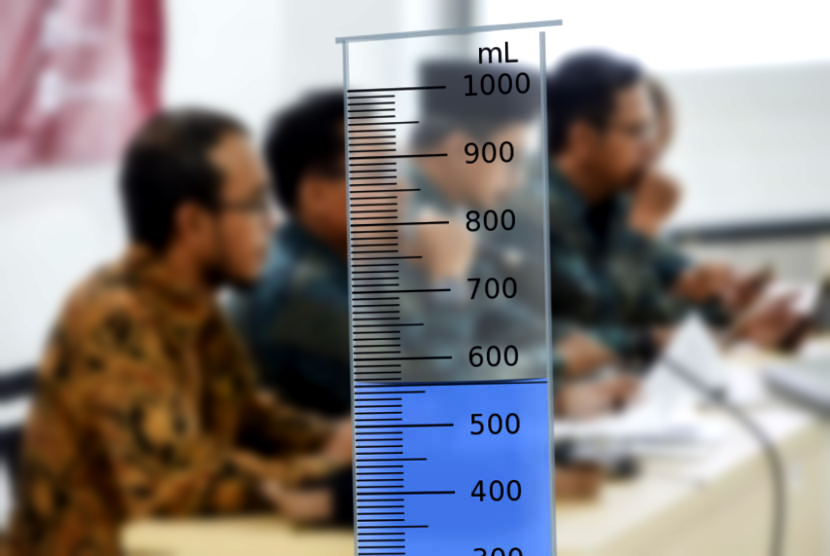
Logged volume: 560 mL
